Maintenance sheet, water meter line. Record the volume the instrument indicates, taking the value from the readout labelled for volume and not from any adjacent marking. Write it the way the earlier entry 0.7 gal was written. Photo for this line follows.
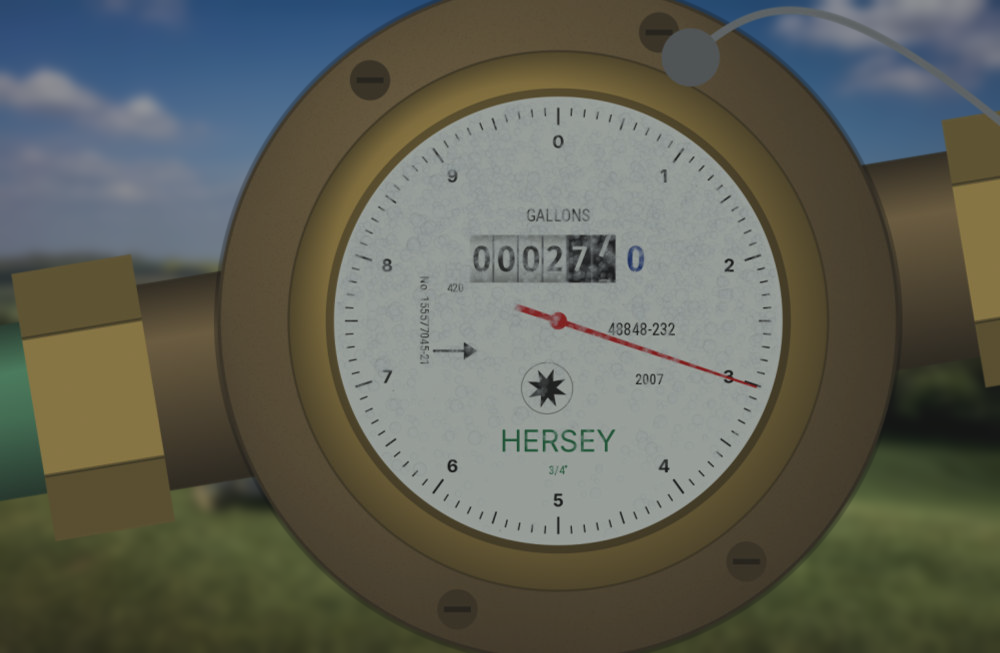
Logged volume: 2773.0 gal
